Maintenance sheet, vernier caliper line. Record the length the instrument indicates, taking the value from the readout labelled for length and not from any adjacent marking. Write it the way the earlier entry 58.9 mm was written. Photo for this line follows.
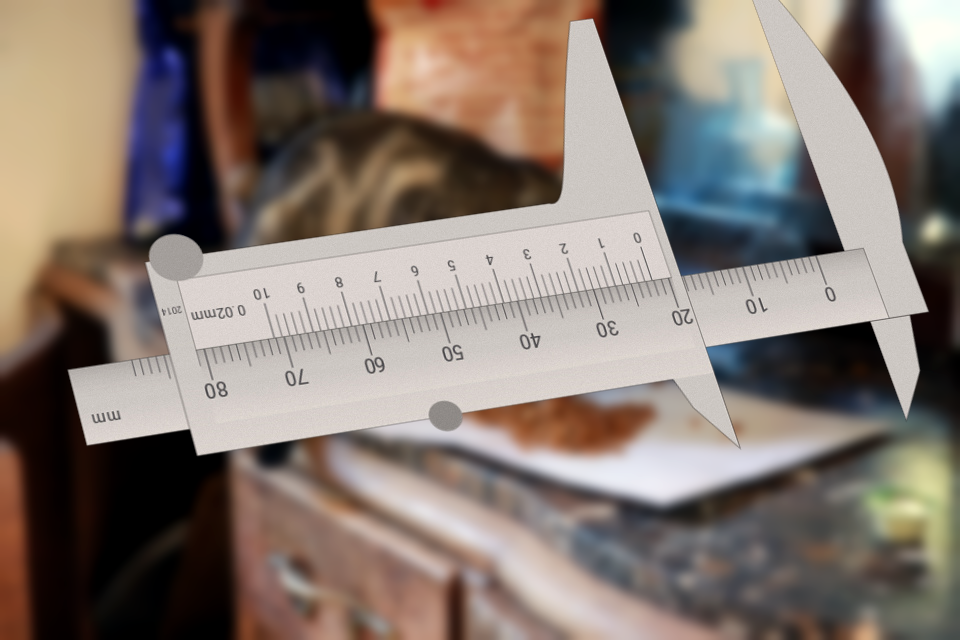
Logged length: 22.2 mm
